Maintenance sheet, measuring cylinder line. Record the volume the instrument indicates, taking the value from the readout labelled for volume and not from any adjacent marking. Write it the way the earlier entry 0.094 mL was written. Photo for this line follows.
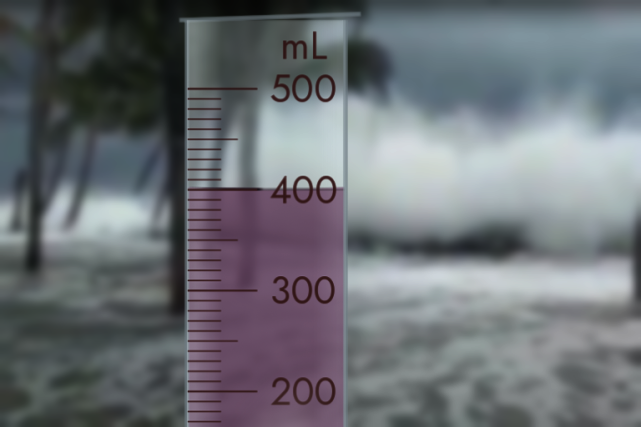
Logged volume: 400 mL
